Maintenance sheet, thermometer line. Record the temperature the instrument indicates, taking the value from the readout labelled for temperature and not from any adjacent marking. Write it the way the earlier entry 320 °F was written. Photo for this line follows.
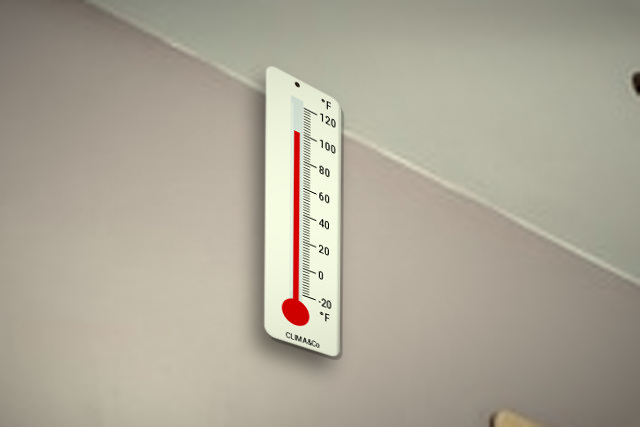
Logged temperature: 100 °F
